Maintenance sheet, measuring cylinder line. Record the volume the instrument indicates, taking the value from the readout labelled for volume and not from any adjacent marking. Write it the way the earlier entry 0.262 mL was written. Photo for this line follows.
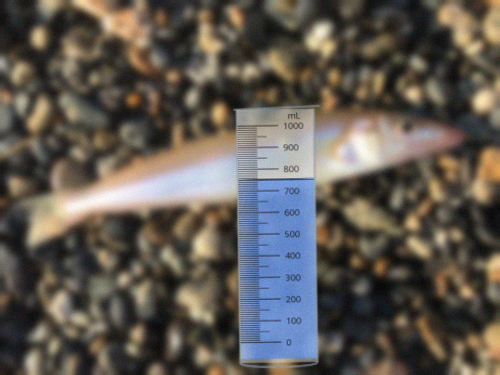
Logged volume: 750 mL
